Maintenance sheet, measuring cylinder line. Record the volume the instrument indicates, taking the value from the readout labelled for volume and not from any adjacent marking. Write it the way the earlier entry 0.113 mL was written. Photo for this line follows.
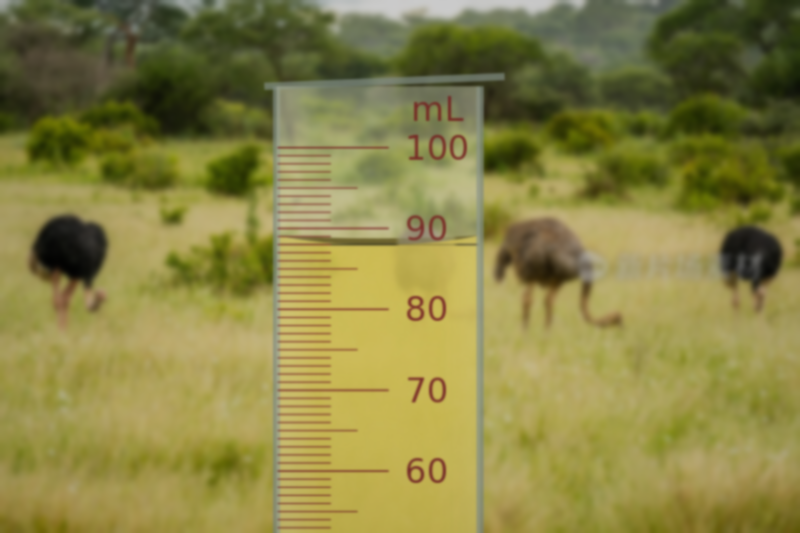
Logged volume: 88 mL
